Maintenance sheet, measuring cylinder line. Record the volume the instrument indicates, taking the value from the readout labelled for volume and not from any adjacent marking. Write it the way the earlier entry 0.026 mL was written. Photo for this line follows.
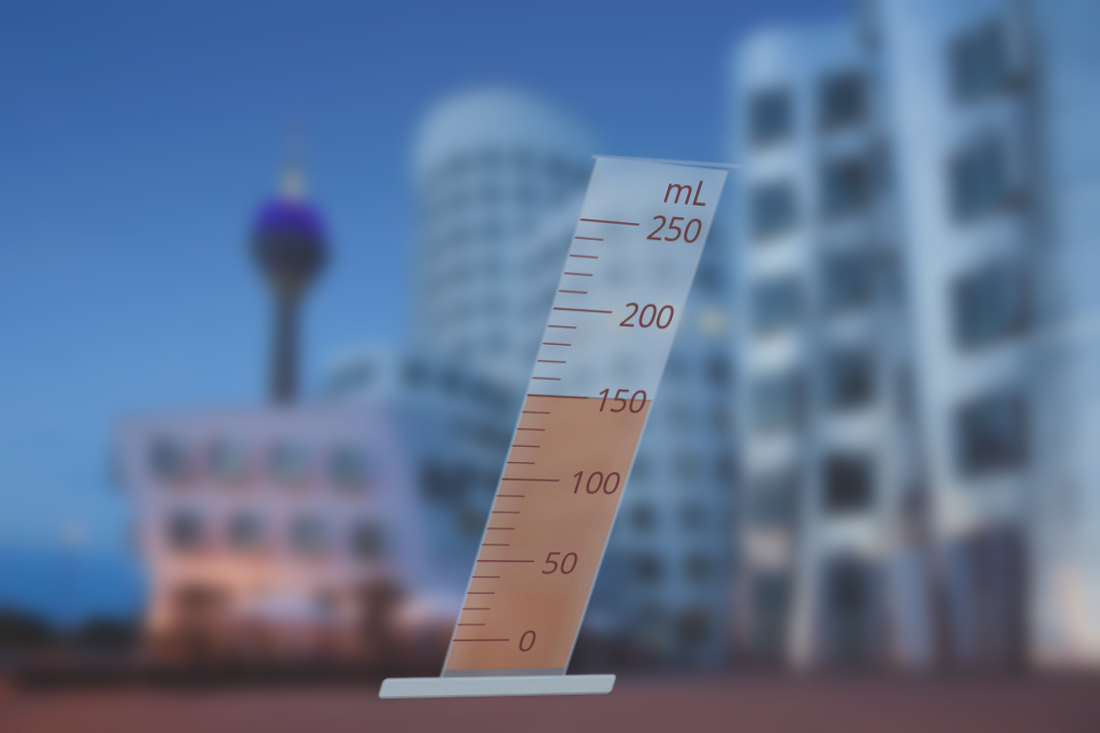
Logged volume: 150 mL
